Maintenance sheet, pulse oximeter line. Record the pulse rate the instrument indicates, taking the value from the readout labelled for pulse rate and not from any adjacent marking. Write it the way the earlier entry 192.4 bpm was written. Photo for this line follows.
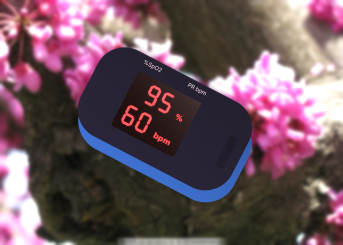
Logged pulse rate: 60 bpm
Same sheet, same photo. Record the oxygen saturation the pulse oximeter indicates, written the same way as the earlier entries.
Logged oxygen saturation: 95 %
